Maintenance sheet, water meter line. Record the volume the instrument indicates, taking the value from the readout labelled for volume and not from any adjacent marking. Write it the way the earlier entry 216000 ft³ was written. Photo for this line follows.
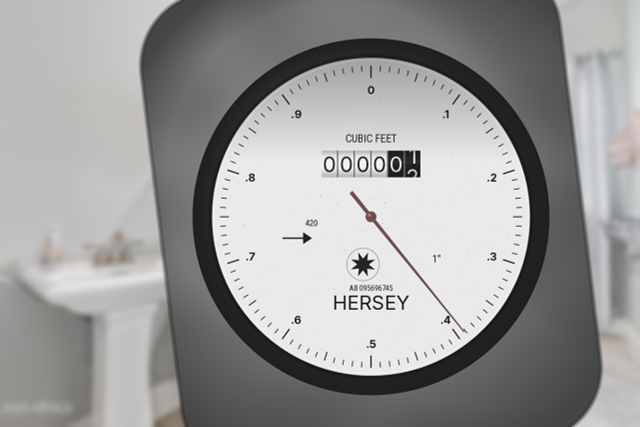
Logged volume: 1.39 ft³
